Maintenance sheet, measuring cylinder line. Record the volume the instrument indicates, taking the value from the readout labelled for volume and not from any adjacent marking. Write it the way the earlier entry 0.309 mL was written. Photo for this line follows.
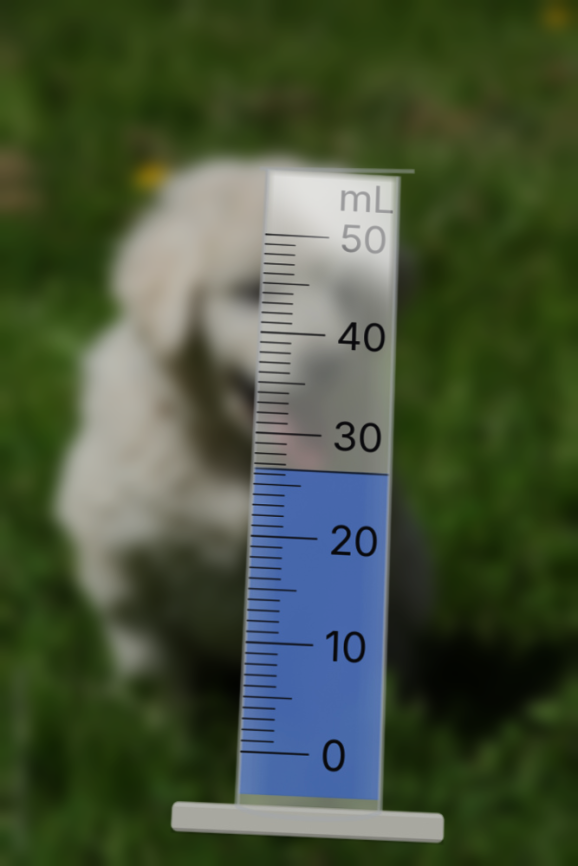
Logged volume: 26.5 mL
